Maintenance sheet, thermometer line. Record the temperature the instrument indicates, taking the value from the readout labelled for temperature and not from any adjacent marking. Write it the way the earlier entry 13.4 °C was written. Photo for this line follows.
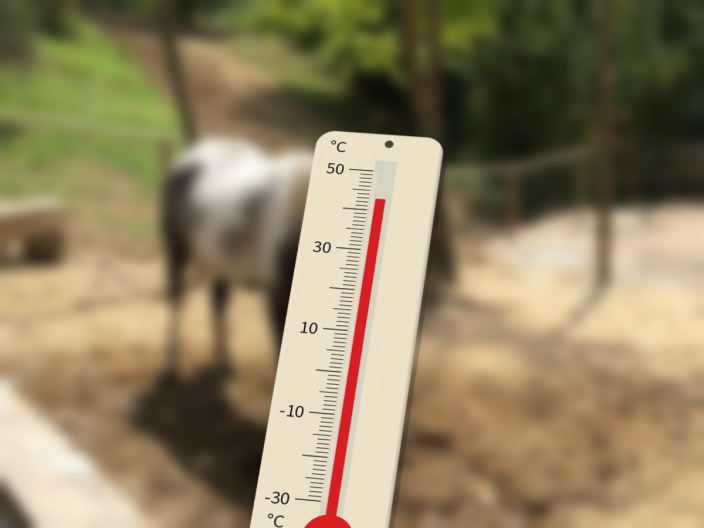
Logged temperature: 43 °C
